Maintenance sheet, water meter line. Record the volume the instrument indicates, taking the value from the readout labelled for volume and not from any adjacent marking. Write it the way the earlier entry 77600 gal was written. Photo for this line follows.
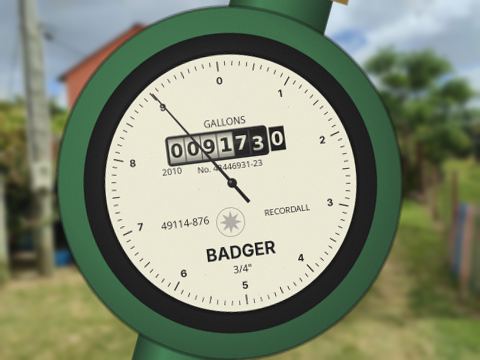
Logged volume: 91729.0 gal
